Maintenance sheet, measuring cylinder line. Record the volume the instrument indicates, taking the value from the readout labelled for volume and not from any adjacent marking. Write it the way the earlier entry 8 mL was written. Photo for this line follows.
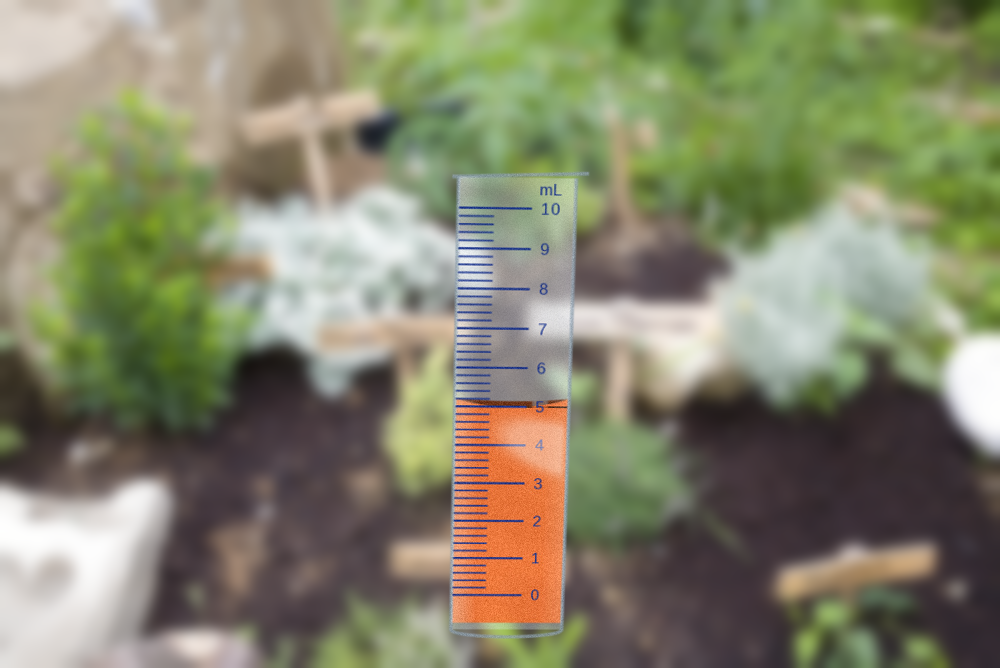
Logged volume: 5 mL
